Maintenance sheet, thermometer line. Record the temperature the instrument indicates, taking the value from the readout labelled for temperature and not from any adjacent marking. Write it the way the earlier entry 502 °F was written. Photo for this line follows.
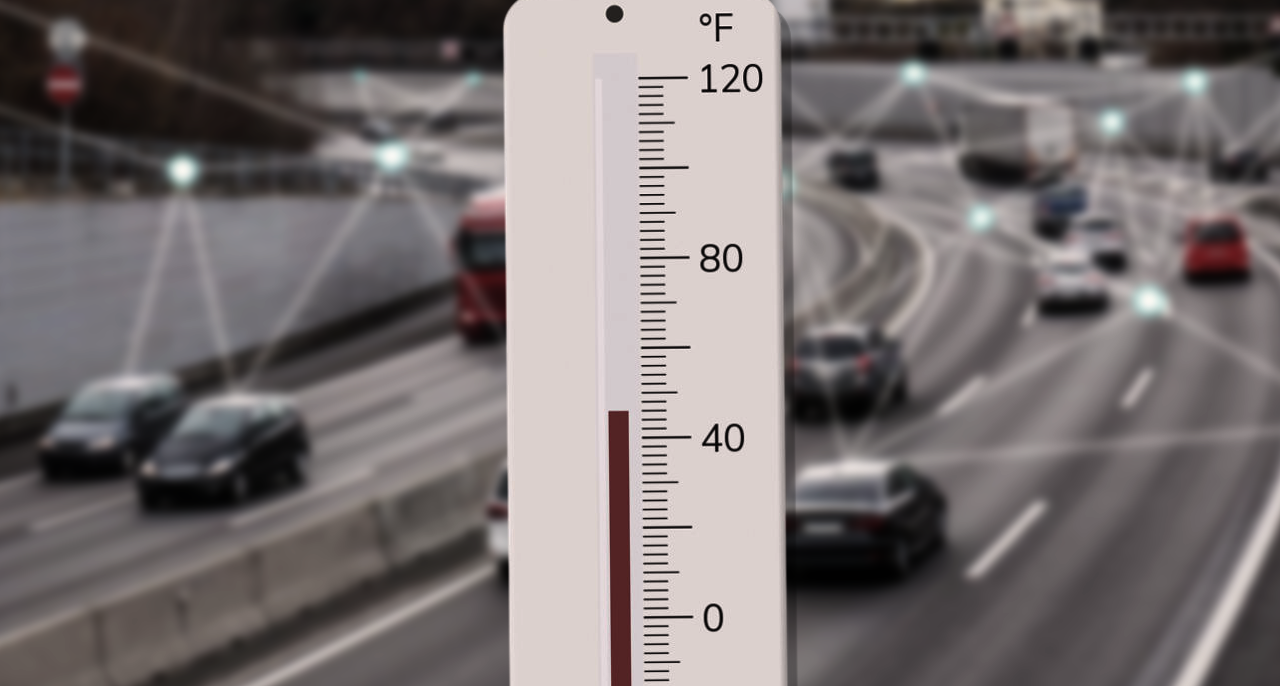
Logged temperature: 46 °F
